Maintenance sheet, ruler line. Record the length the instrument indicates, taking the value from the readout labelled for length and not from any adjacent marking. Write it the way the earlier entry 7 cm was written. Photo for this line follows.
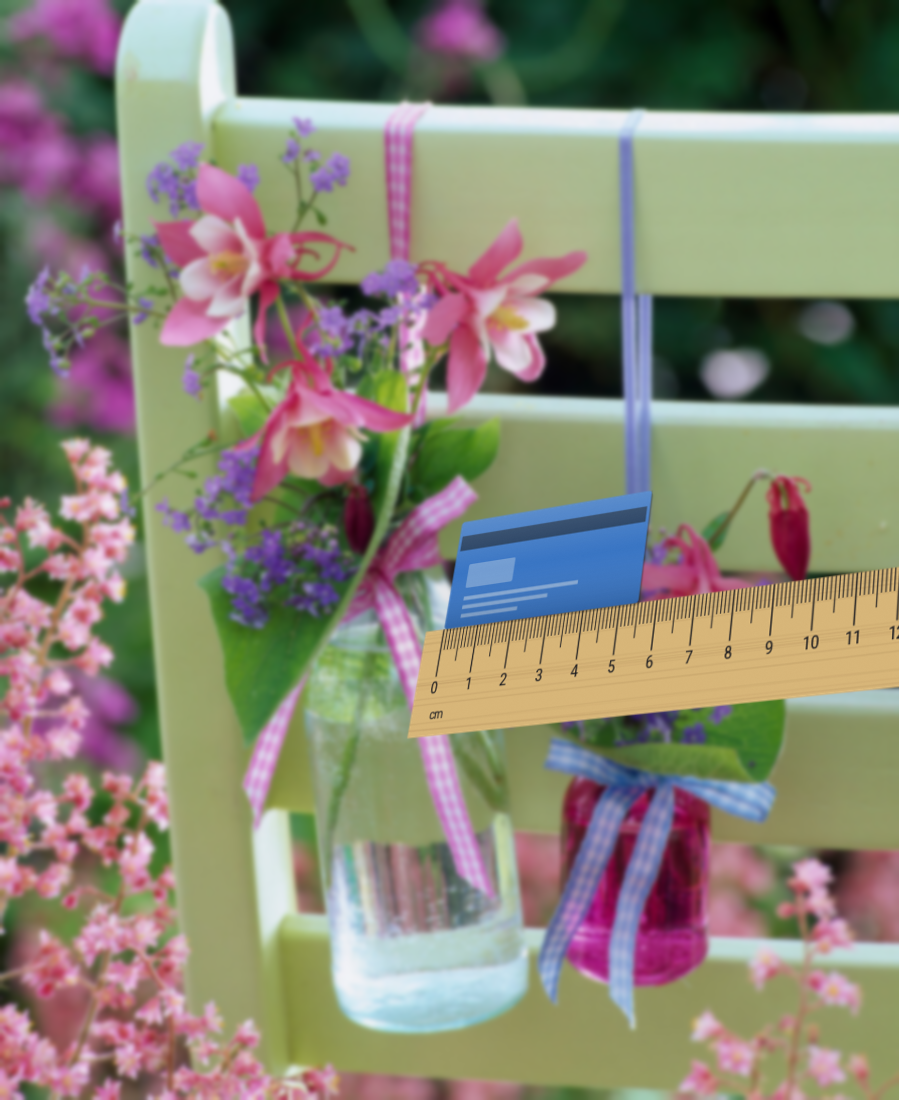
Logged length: 5.5 cm
